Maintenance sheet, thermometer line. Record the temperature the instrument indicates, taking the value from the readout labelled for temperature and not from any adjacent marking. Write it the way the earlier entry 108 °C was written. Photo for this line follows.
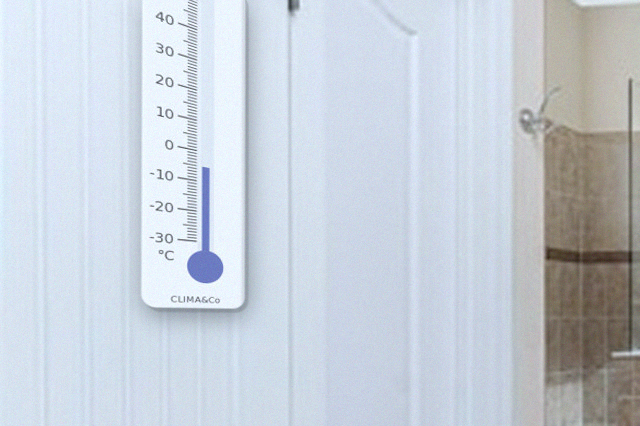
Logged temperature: -5 °C
